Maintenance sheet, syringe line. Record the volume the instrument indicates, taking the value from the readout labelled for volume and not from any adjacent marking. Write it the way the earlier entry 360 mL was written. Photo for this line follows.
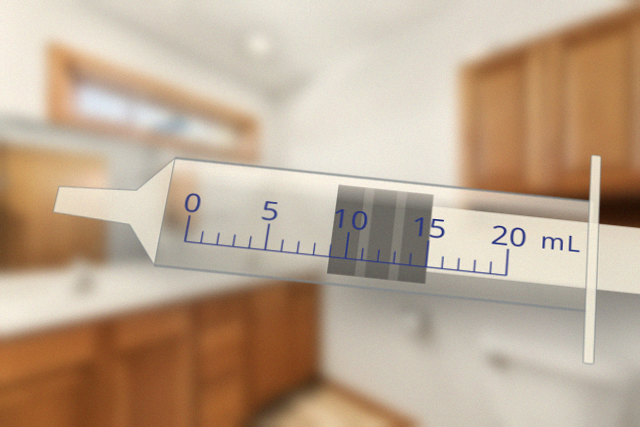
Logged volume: 9 mL
